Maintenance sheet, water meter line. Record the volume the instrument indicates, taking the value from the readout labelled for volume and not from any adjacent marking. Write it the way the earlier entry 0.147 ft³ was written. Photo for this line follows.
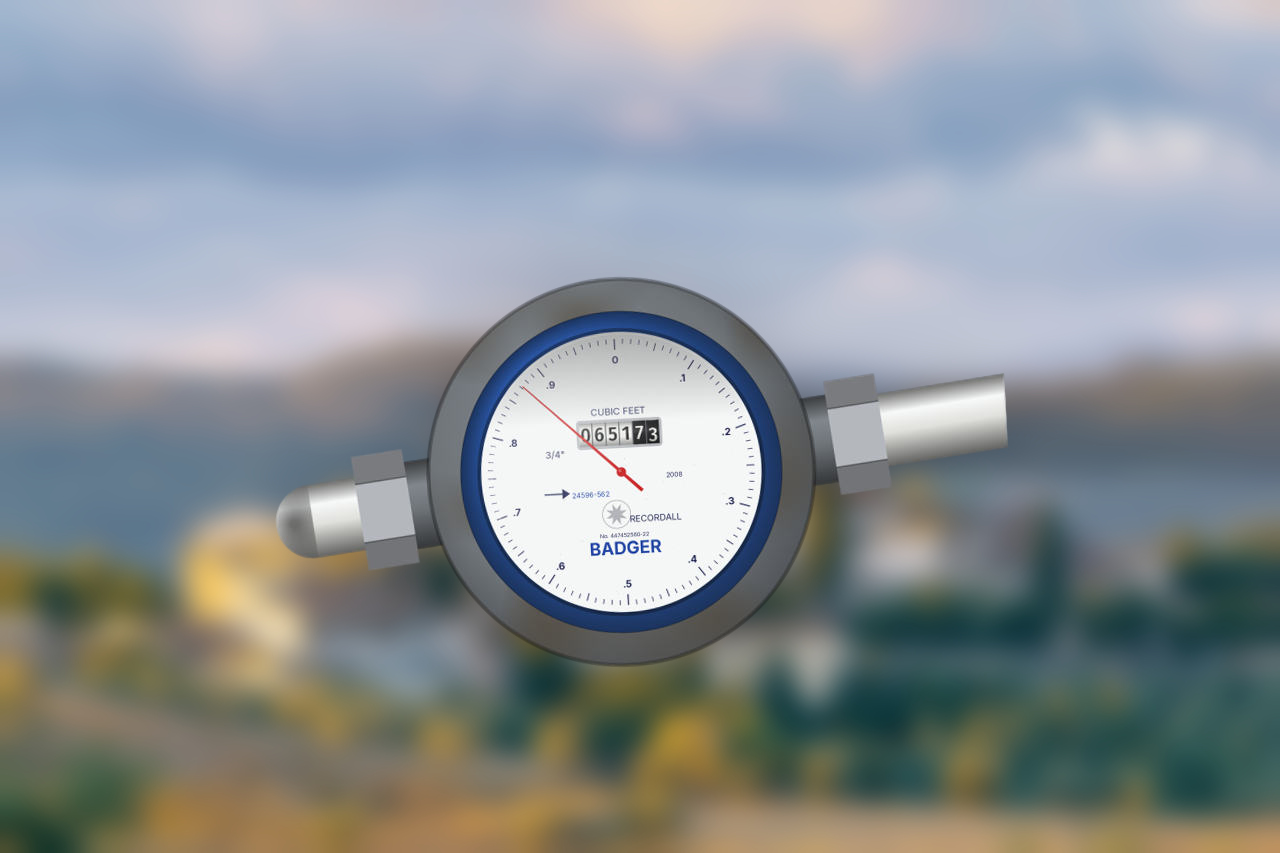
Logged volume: 65172.87 ft³
